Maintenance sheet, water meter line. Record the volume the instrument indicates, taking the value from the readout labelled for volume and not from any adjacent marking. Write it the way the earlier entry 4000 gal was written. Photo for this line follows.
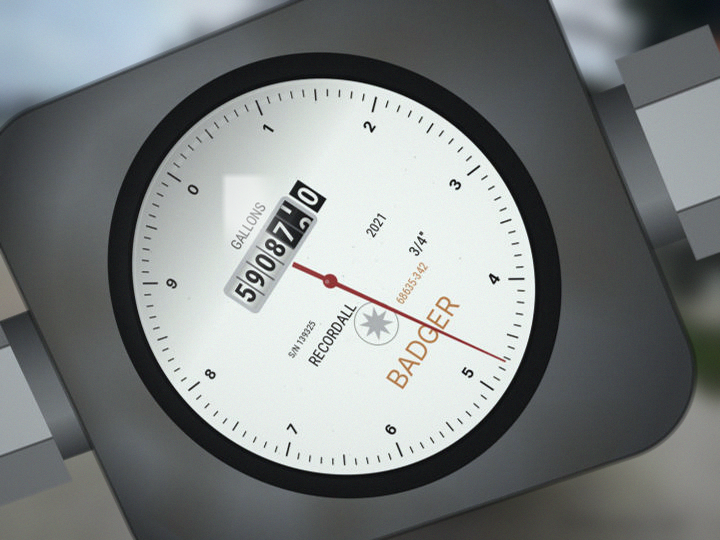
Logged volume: 5908714.7 gal
